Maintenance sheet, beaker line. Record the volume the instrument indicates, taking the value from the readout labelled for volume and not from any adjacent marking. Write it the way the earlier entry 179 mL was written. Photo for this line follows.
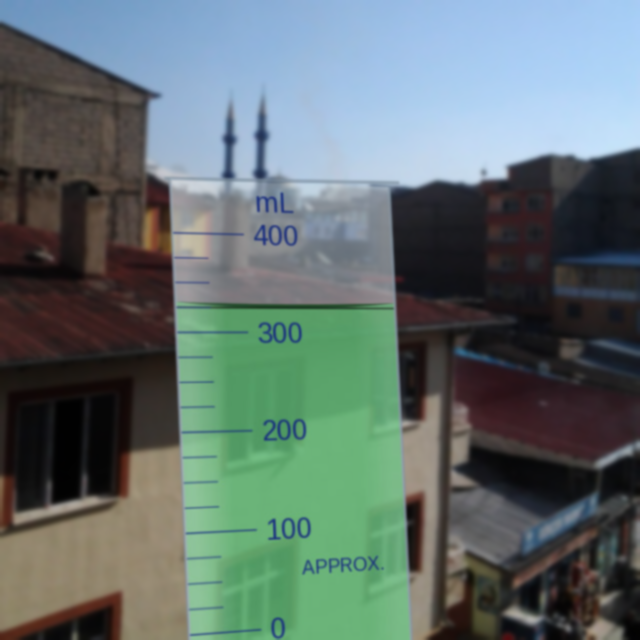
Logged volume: 325 mL
